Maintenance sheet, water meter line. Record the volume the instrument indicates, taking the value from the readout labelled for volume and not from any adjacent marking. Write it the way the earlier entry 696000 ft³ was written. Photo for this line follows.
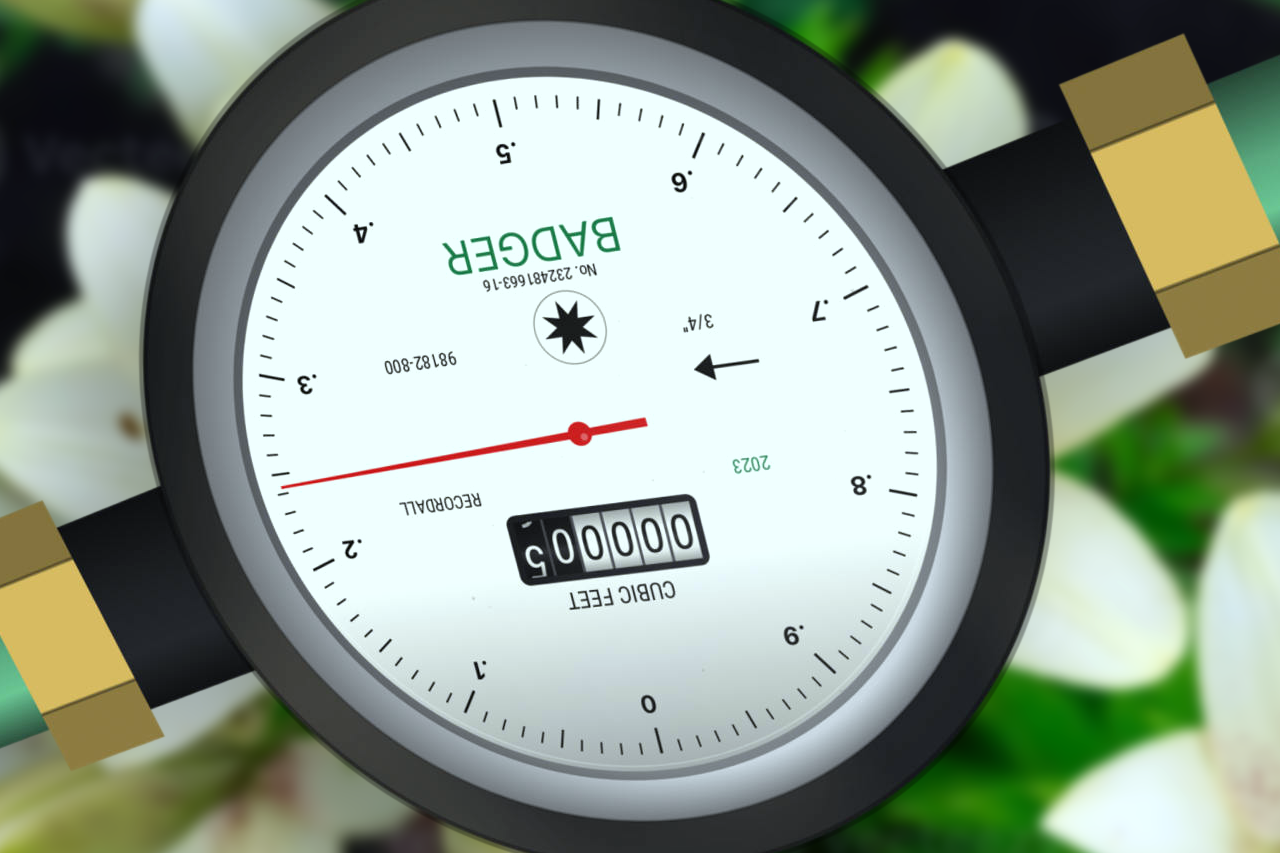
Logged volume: 5.24 ft³
